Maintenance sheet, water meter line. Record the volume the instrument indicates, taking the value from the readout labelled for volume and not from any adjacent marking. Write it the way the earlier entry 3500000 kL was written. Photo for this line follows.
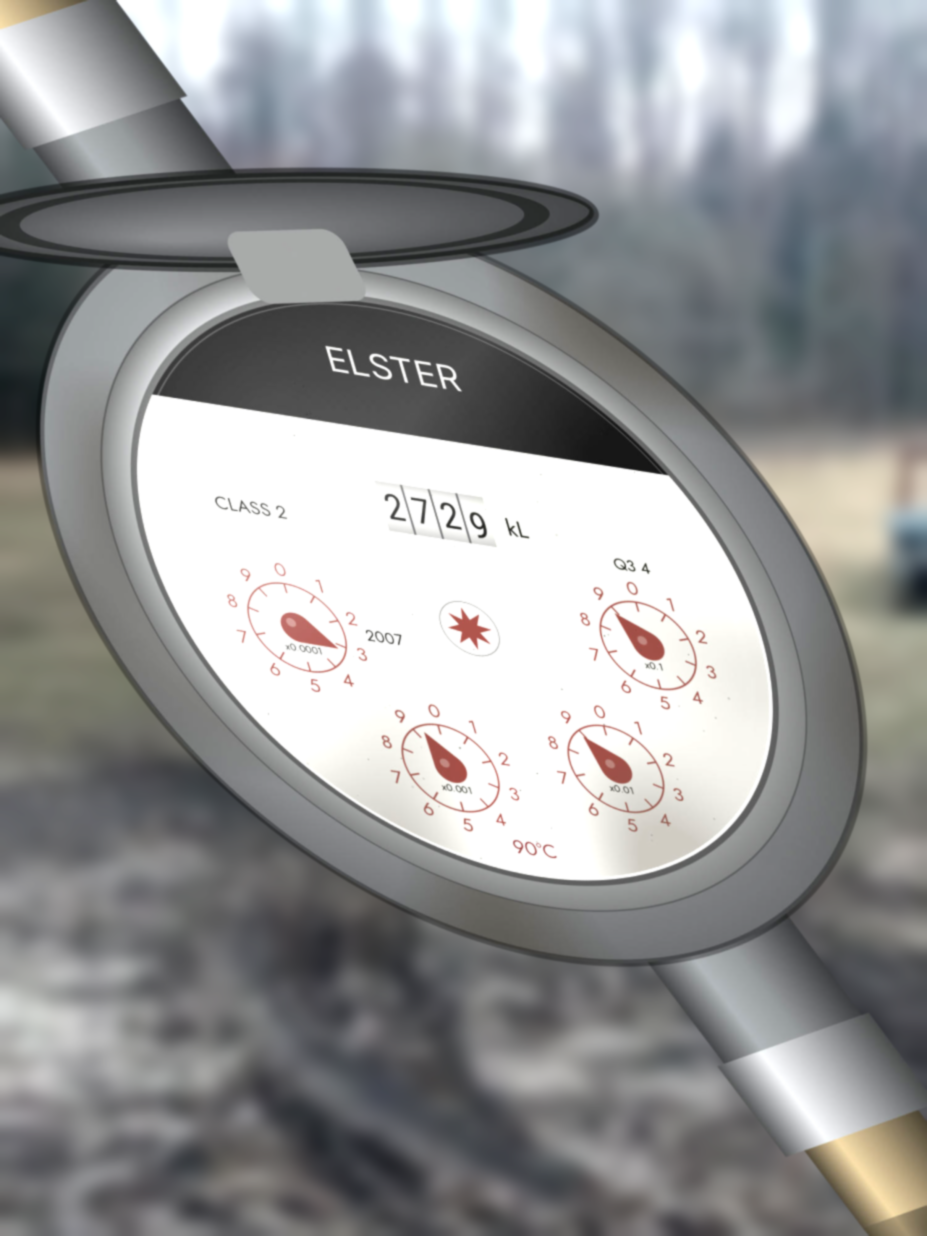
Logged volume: 2728.8893 kL
